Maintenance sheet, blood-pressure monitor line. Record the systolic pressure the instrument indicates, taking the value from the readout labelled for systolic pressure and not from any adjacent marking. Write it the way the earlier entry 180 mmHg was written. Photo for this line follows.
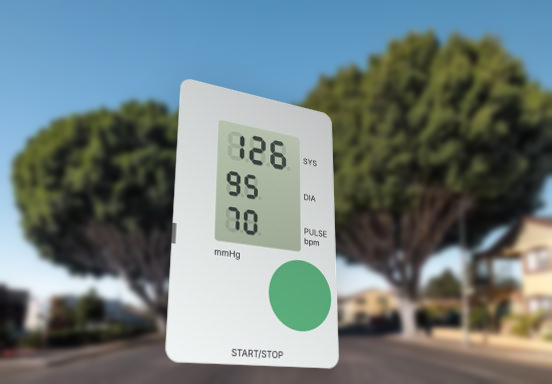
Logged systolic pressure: 126 mmHg
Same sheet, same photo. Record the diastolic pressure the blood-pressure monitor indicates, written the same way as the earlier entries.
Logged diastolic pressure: 95 mmHg
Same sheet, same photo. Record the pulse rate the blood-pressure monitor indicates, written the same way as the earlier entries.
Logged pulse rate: 70 bpm
